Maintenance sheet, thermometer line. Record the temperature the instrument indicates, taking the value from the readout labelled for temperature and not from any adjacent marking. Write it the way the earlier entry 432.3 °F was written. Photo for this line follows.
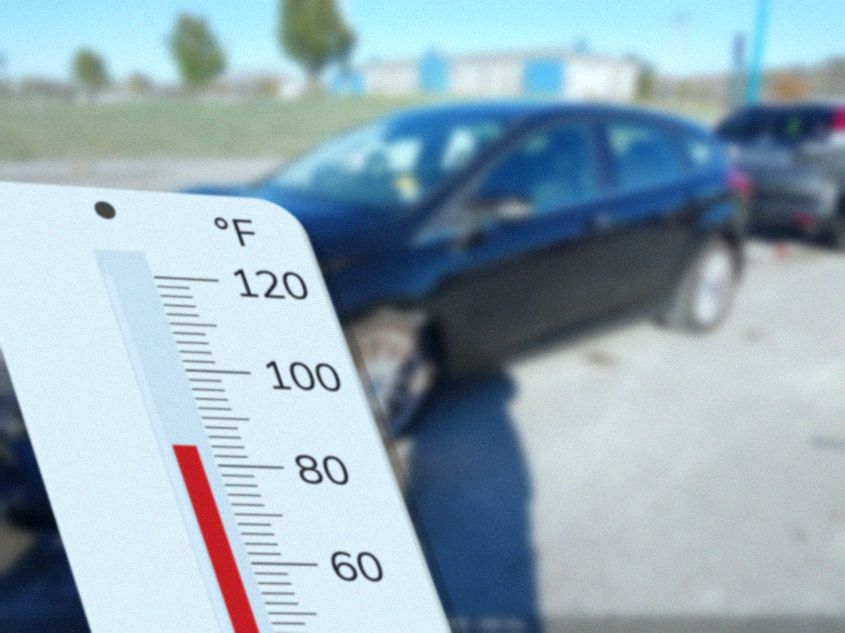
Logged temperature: 84 °F
